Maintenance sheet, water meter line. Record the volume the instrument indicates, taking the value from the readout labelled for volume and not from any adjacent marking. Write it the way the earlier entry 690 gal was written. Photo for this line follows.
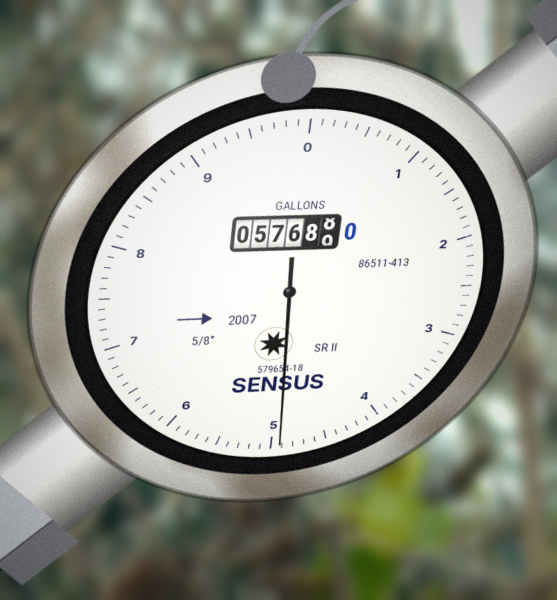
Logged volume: 576884.9 gal
